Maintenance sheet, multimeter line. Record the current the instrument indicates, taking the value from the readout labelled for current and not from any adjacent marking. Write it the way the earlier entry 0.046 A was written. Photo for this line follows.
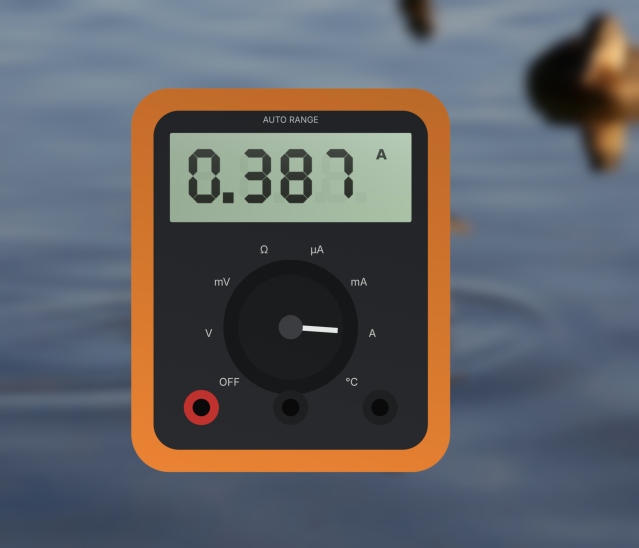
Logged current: 0.387 A
